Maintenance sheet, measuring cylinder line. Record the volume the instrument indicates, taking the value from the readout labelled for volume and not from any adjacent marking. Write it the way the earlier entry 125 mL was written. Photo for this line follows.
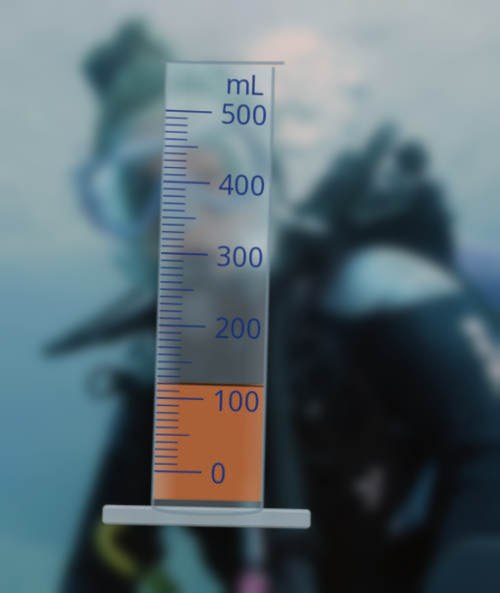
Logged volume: 120 mL
